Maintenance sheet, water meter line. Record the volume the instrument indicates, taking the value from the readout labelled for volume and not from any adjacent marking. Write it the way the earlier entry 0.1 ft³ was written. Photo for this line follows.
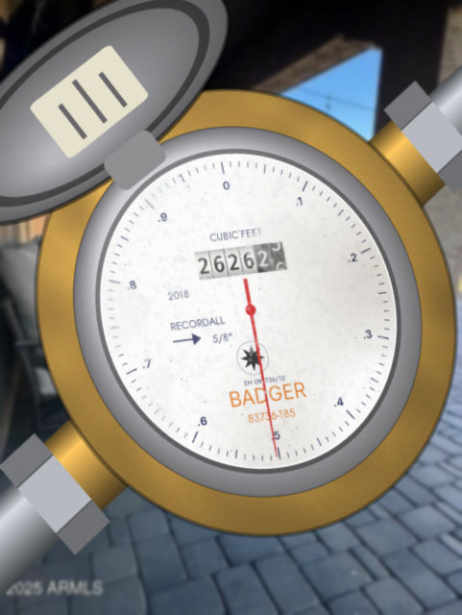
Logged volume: 262625.50 ft³
